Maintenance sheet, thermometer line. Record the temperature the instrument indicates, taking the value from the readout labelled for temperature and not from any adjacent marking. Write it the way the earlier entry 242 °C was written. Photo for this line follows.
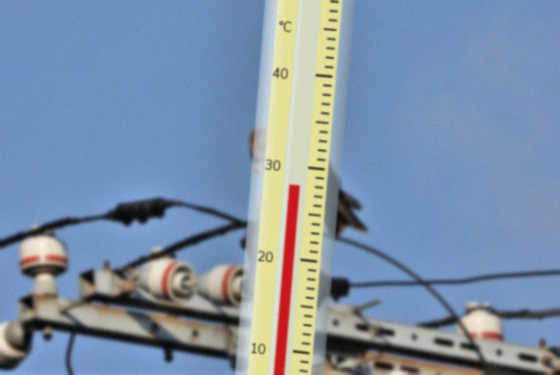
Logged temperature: 28 °C
